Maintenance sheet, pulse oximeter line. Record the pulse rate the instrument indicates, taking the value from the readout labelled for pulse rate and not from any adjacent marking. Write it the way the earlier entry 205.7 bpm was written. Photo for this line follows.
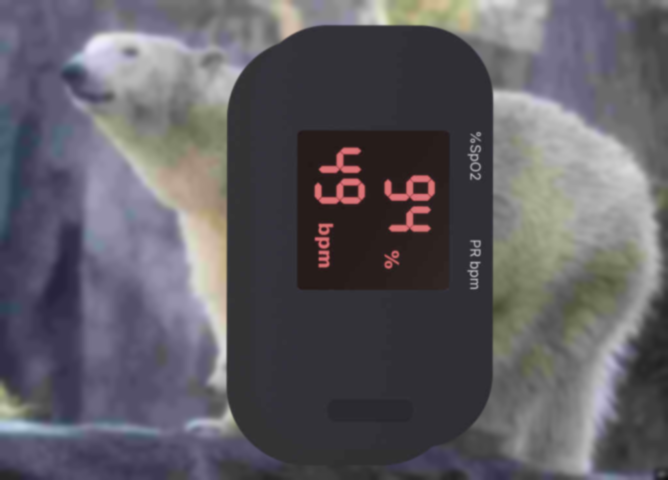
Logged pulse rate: 49 bpm
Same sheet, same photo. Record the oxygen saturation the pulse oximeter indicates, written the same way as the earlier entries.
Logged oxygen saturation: 94 %
